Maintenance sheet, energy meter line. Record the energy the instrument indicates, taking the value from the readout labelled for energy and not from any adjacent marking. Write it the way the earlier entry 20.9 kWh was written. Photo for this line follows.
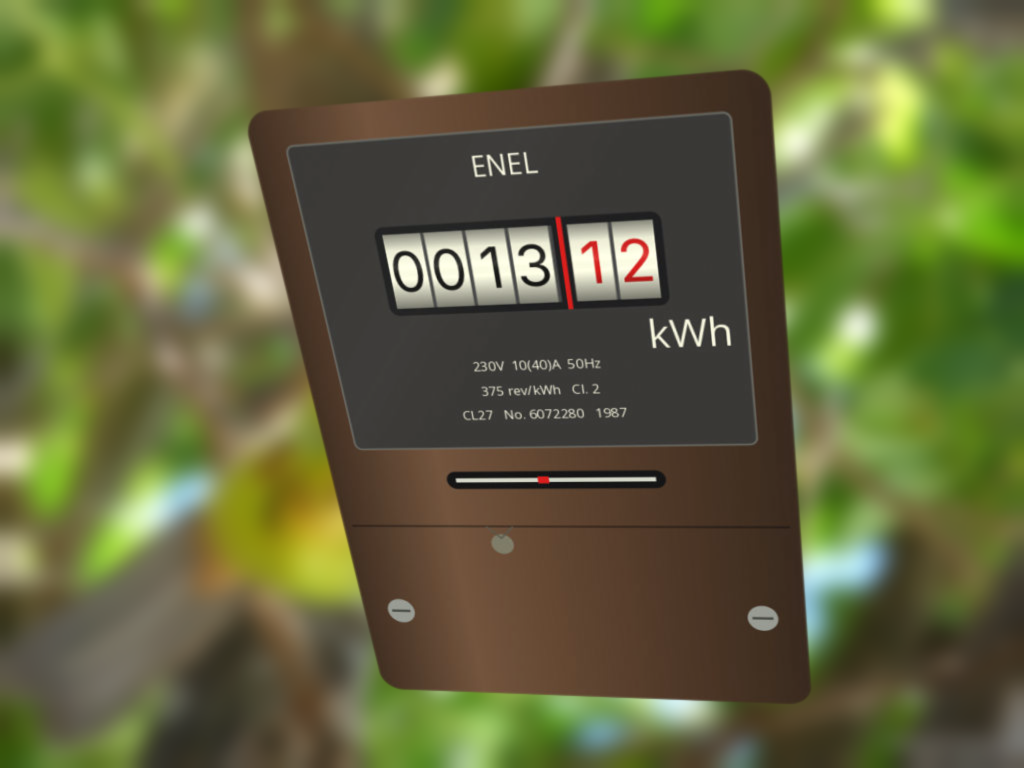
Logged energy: 13.12 kWh
